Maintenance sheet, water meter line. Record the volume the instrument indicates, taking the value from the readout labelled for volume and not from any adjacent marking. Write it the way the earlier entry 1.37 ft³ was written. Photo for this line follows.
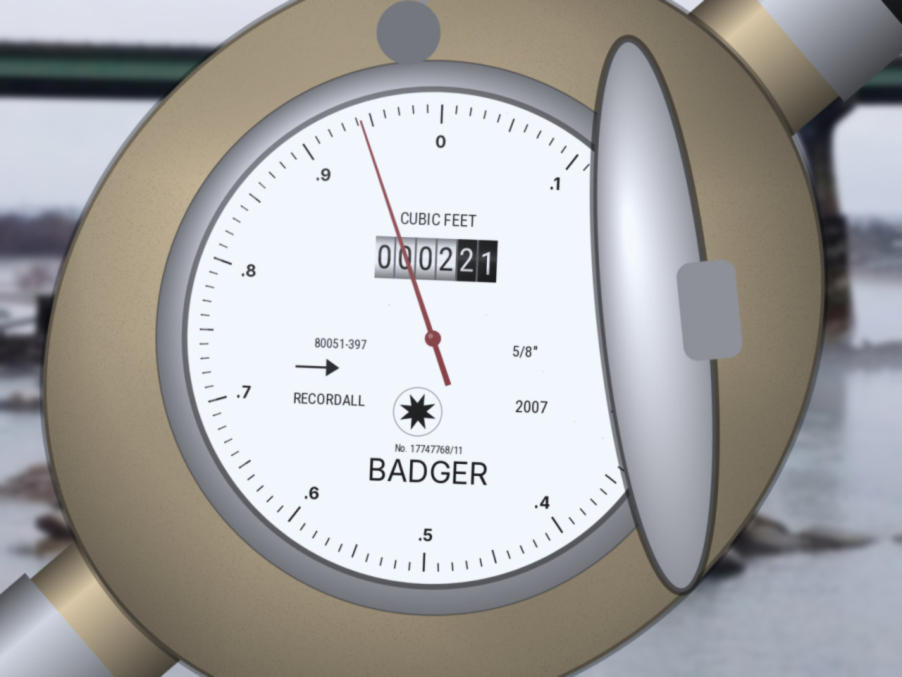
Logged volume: 220.94 ft³
